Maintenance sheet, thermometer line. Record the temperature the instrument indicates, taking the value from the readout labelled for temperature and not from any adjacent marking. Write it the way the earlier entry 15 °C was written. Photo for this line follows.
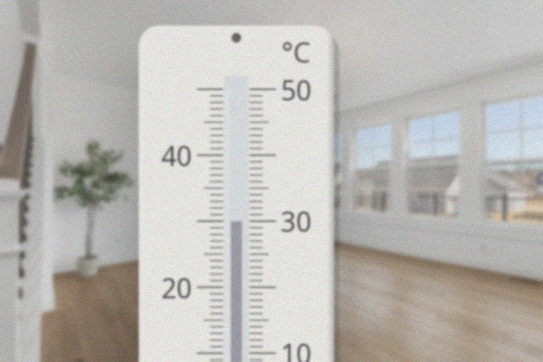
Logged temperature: 30 °C
